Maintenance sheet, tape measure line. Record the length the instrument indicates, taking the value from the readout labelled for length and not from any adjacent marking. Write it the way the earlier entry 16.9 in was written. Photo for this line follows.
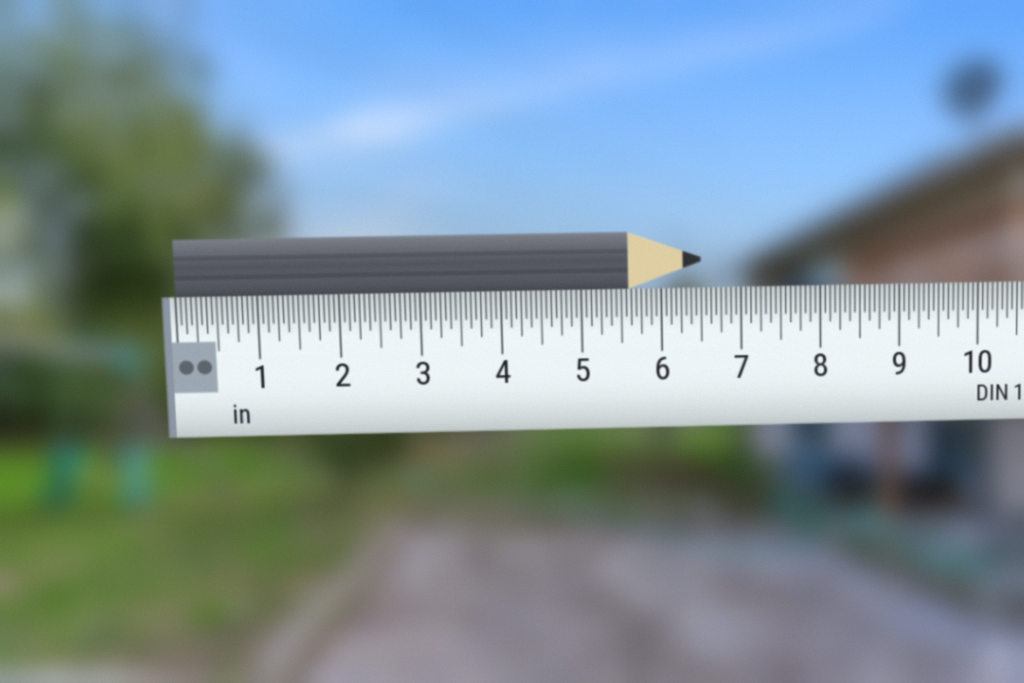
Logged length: 6.5 in
